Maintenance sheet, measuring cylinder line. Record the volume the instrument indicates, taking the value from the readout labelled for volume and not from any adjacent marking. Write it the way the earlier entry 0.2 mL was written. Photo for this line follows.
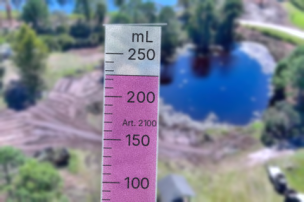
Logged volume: 225 mL
